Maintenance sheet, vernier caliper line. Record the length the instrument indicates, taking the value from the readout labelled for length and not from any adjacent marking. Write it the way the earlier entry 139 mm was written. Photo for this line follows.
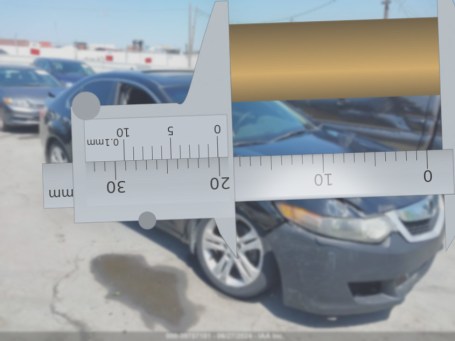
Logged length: 20.1 mm
